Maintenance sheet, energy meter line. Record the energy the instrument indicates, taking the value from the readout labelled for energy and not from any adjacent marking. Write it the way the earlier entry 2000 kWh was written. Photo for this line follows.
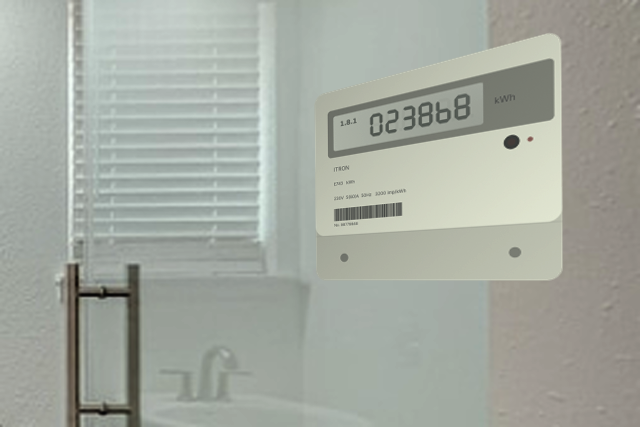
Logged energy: 23868 kWh
